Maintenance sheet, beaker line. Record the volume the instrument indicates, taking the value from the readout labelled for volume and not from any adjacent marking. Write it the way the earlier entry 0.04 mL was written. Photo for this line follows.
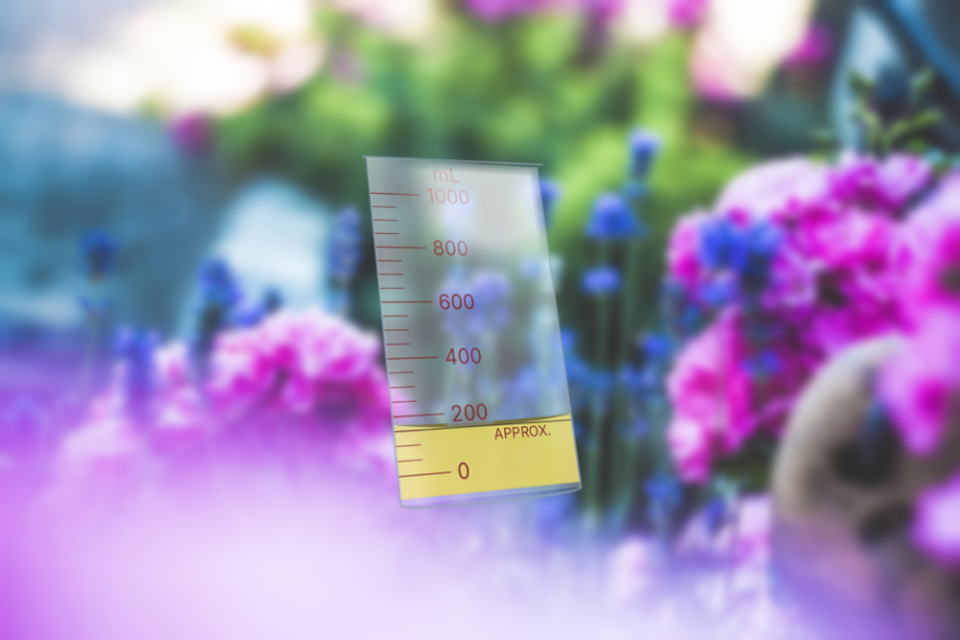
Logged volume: 150 mL
